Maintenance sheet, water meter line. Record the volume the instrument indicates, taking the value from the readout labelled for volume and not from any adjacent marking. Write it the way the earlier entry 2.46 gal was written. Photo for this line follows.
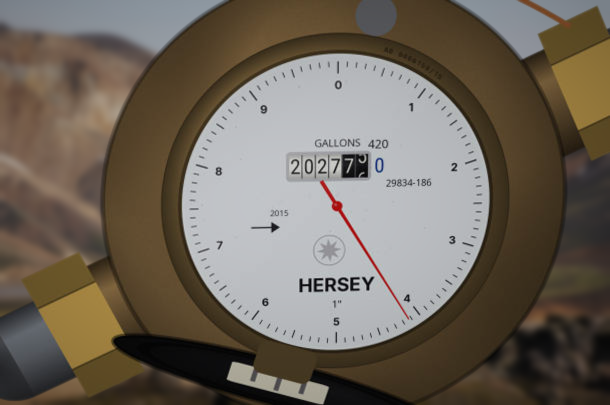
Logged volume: 2027754.1 gal
